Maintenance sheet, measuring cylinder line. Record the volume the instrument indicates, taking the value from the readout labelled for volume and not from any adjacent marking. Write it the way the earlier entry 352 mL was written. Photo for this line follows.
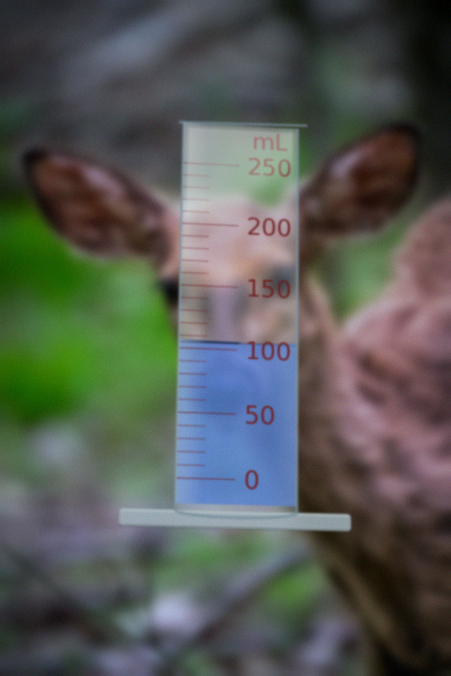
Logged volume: 105 mL
